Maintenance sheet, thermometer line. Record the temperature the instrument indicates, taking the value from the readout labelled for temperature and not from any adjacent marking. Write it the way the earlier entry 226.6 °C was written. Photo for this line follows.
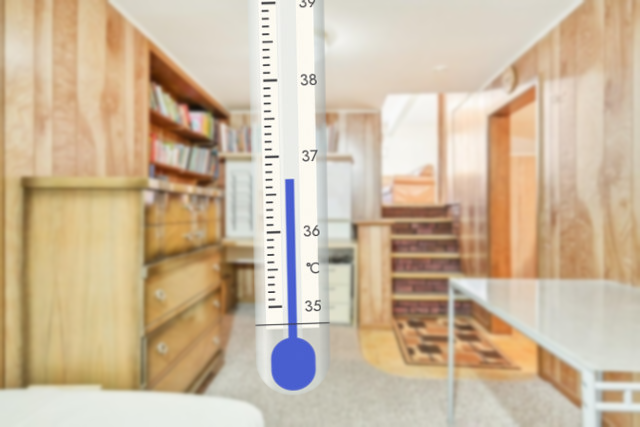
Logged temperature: 36.7 °C
